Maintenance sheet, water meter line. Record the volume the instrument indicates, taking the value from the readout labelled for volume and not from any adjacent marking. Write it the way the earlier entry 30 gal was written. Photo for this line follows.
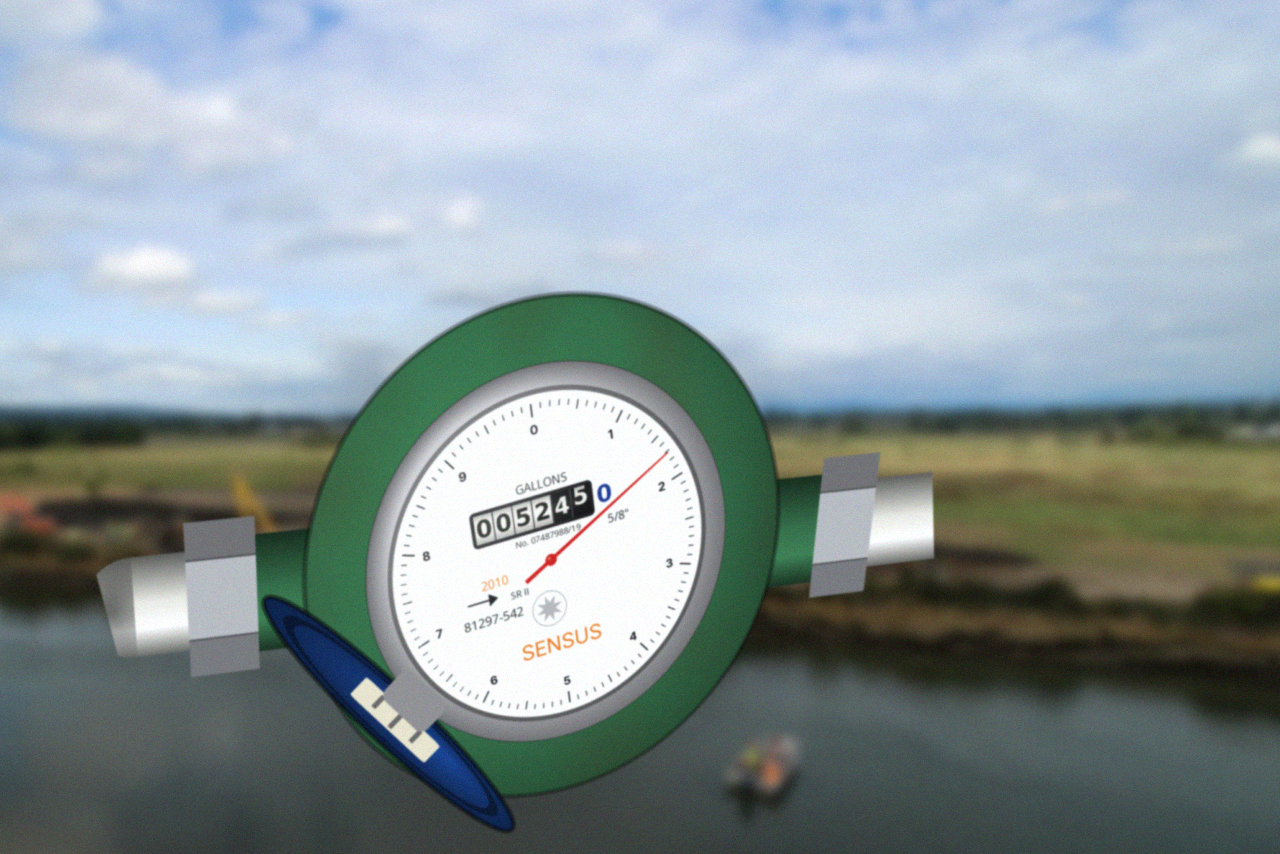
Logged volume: 52451.7 gal
